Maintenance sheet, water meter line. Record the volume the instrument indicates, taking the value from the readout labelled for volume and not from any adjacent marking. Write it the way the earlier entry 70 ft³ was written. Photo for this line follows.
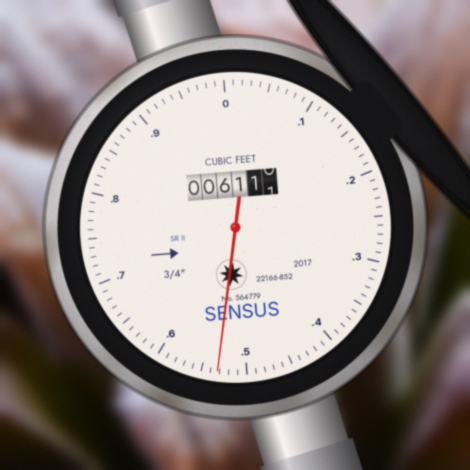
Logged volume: 6110.53 ft³
